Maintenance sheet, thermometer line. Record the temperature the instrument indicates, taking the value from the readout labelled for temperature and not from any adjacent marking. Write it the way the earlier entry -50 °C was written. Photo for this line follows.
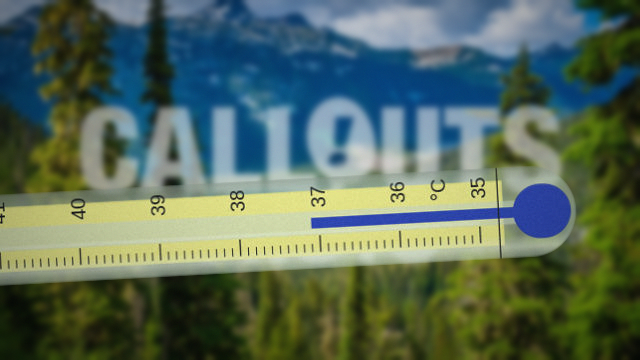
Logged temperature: 37.1 °C
